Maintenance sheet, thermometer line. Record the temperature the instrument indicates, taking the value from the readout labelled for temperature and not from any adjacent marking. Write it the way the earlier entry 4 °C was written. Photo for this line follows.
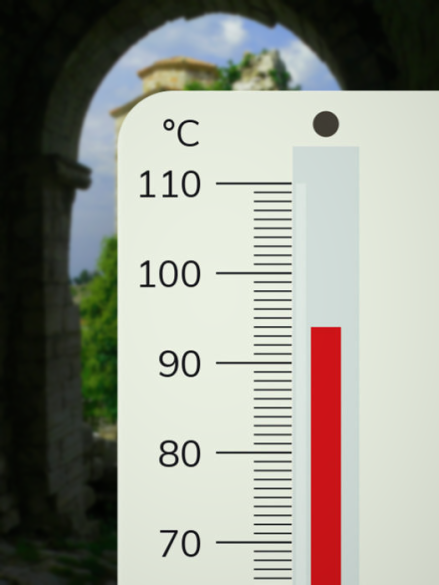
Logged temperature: 94 °C
